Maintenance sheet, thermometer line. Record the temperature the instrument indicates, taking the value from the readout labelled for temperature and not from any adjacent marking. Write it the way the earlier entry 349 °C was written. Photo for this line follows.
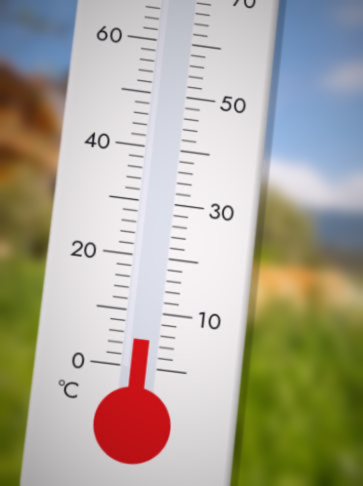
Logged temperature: 5 °C
